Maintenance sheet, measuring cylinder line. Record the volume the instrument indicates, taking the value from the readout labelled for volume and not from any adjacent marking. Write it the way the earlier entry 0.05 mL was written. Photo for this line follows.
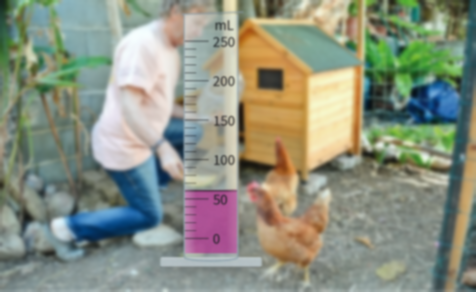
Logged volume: 60 mL
